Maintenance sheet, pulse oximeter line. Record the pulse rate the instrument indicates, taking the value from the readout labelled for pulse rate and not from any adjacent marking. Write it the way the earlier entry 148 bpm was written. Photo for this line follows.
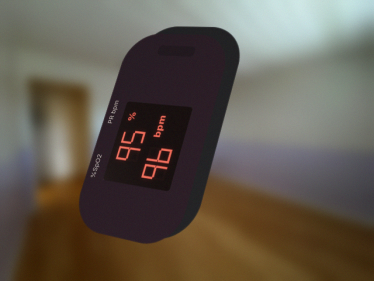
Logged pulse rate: 96 bpm
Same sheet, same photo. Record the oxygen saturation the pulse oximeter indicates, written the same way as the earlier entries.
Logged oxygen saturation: 95 %
